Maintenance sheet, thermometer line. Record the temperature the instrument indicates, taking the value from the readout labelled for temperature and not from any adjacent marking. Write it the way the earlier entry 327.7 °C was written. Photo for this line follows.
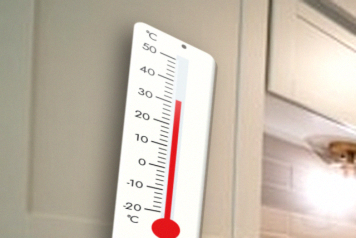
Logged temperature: 32 °C
